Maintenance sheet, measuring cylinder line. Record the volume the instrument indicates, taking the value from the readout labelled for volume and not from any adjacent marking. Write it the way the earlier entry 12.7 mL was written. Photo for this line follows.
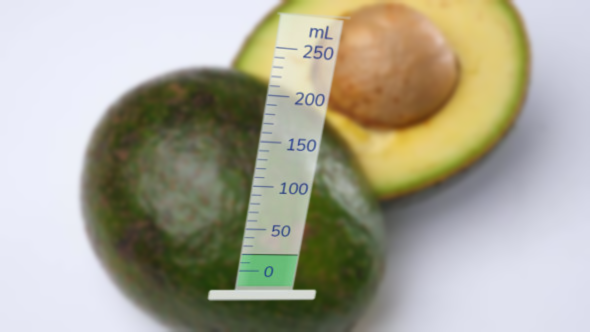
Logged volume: 20 mL
